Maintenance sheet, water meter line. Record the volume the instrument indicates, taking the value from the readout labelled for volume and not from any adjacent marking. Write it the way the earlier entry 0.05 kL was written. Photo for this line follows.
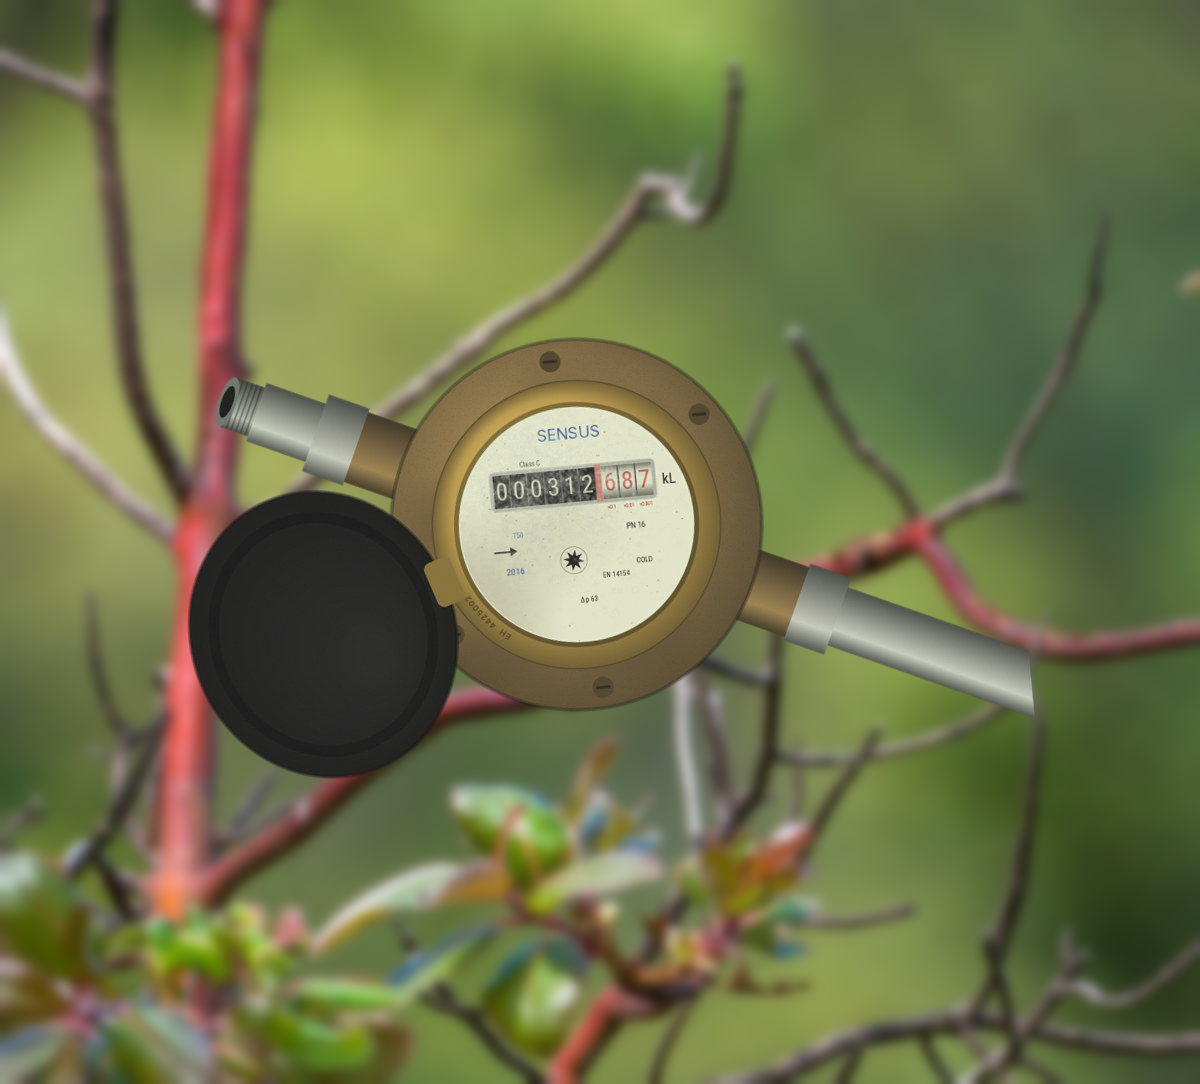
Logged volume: 312.687 kL
